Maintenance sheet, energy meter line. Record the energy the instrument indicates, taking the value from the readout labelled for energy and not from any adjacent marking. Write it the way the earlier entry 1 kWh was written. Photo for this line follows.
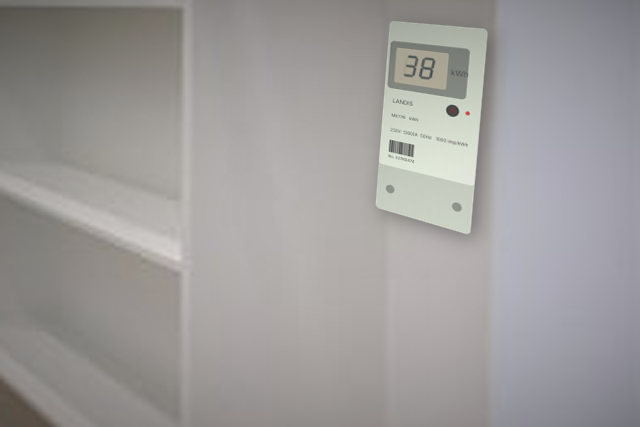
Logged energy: 38 kWh
